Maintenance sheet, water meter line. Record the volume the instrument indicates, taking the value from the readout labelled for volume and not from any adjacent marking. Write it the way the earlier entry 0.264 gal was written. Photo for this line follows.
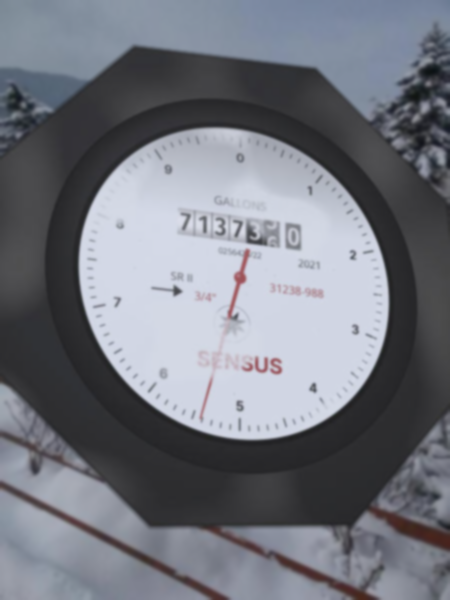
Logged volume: 7137355.4 gal
